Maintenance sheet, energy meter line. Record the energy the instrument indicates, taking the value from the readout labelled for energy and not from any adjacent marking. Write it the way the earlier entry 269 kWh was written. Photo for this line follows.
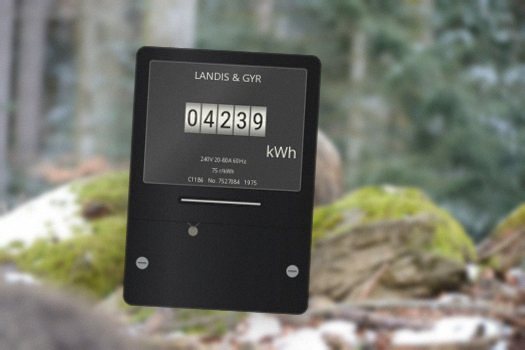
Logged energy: 4239 kWh
